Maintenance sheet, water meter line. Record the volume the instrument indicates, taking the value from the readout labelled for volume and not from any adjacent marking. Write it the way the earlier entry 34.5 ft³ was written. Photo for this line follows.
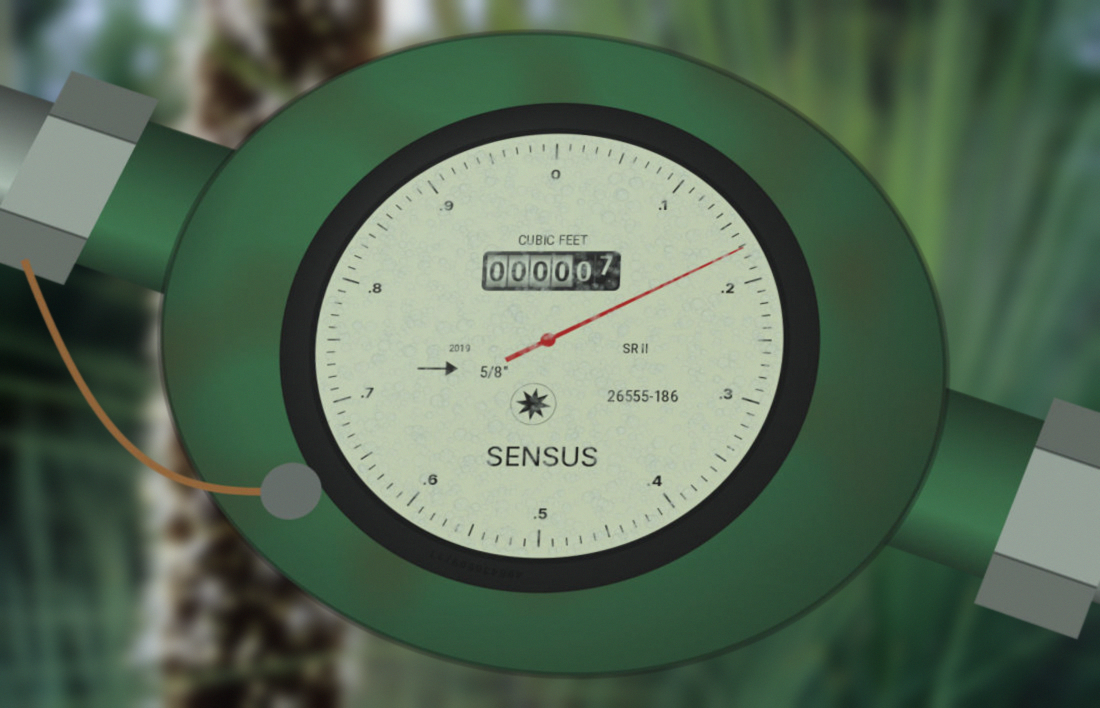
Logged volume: 7.17 ft³
